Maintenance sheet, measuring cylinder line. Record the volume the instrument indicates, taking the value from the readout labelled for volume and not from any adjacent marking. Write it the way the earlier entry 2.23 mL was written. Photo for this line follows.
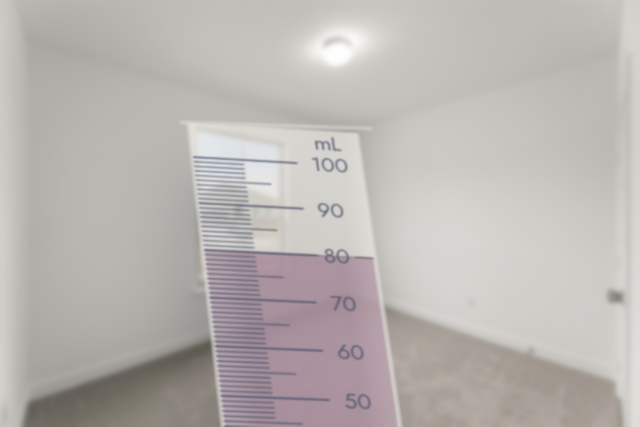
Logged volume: 80 mL
